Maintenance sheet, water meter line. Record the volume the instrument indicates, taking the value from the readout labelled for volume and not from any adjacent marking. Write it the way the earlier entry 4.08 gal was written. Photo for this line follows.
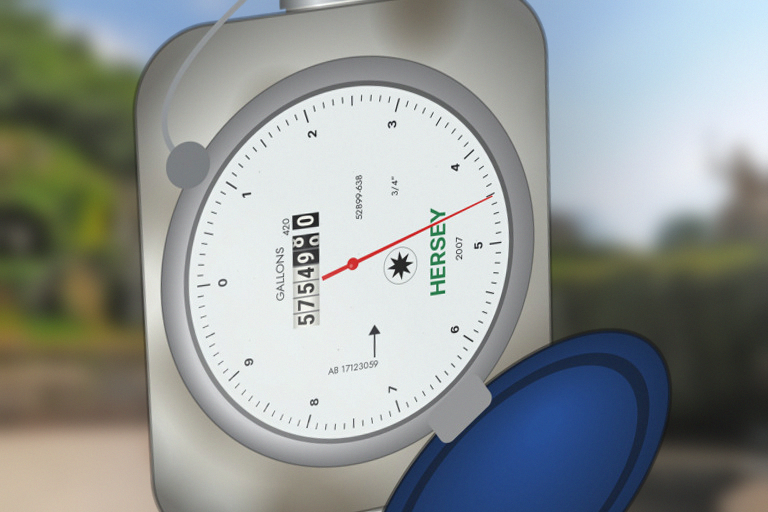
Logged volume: 5754984.5 gal
